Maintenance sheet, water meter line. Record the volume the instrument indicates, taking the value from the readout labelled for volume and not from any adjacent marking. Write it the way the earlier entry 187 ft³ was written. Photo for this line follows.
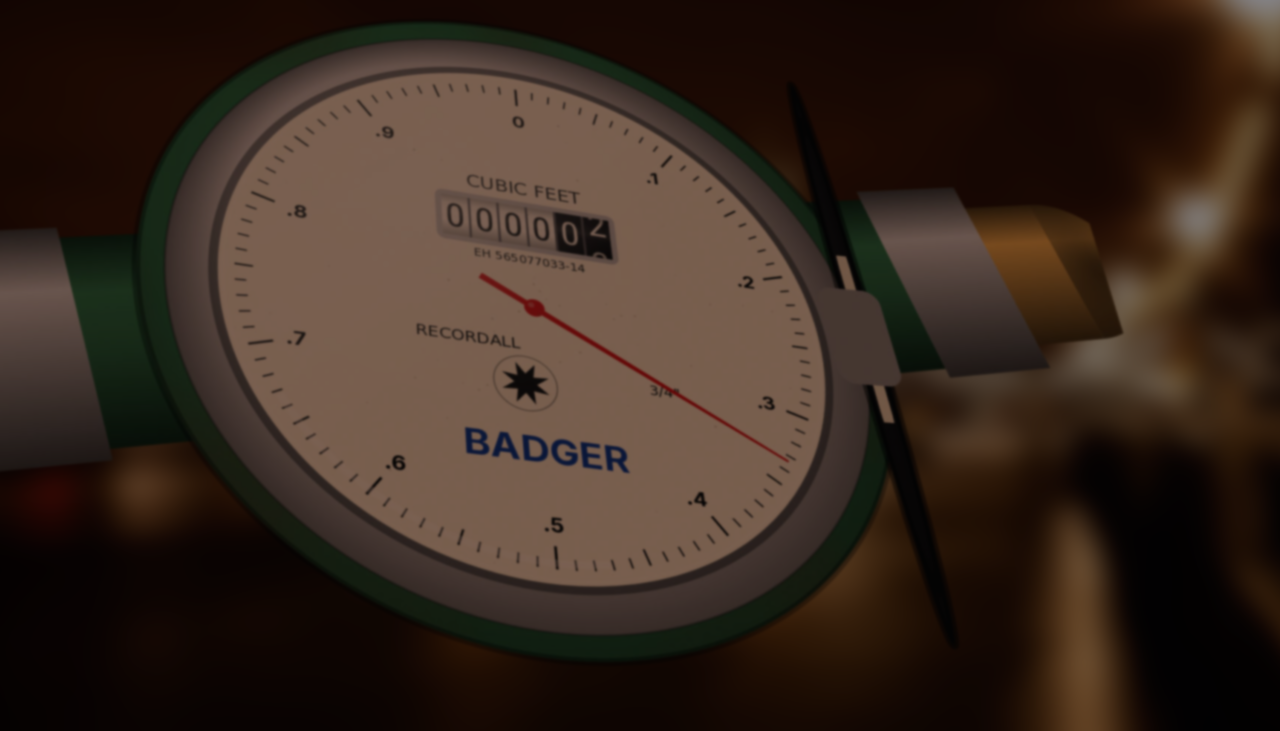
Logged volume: 2.33 ft³
